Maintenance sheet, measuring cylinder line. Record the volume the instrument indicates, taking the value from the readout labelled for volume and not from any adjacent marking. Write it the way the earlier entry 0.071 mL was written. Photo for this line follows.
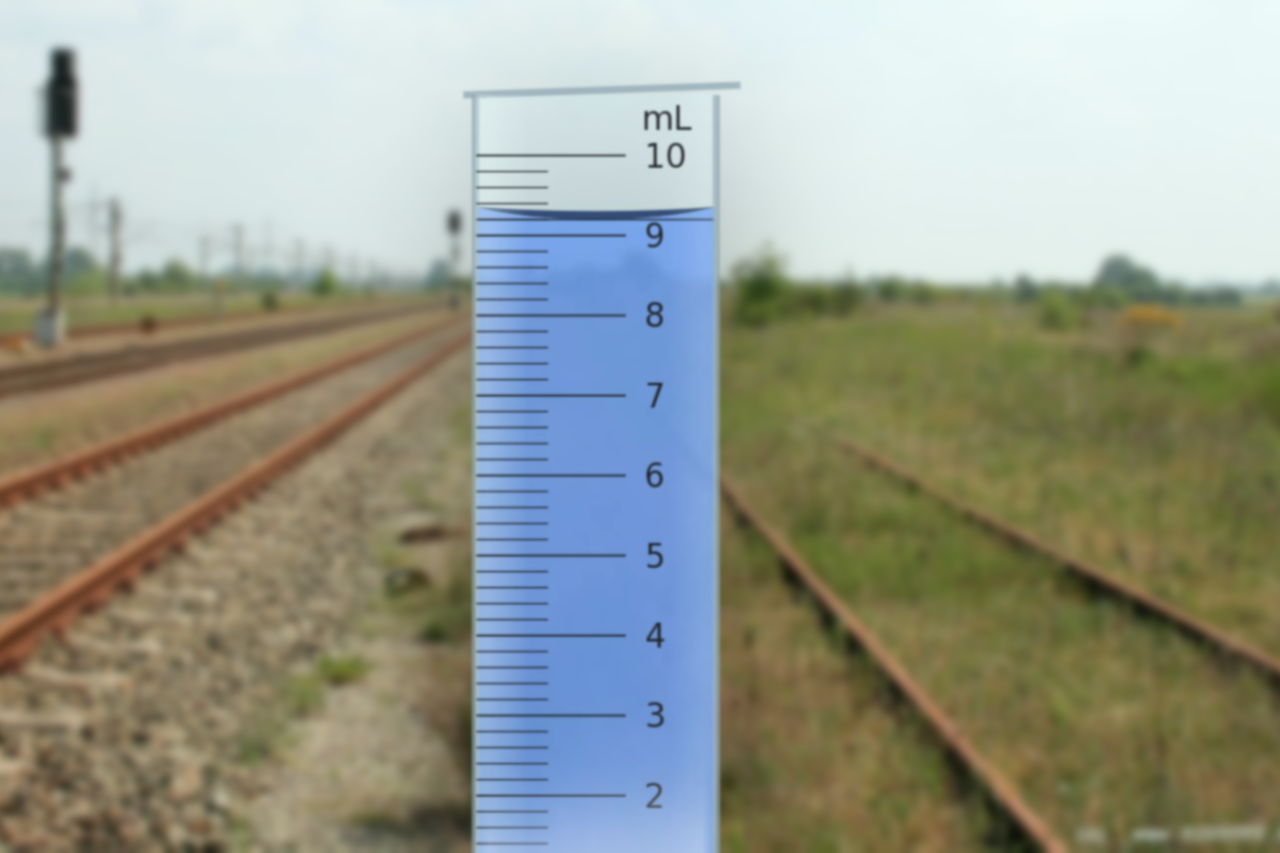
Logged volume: 9.2 mL
